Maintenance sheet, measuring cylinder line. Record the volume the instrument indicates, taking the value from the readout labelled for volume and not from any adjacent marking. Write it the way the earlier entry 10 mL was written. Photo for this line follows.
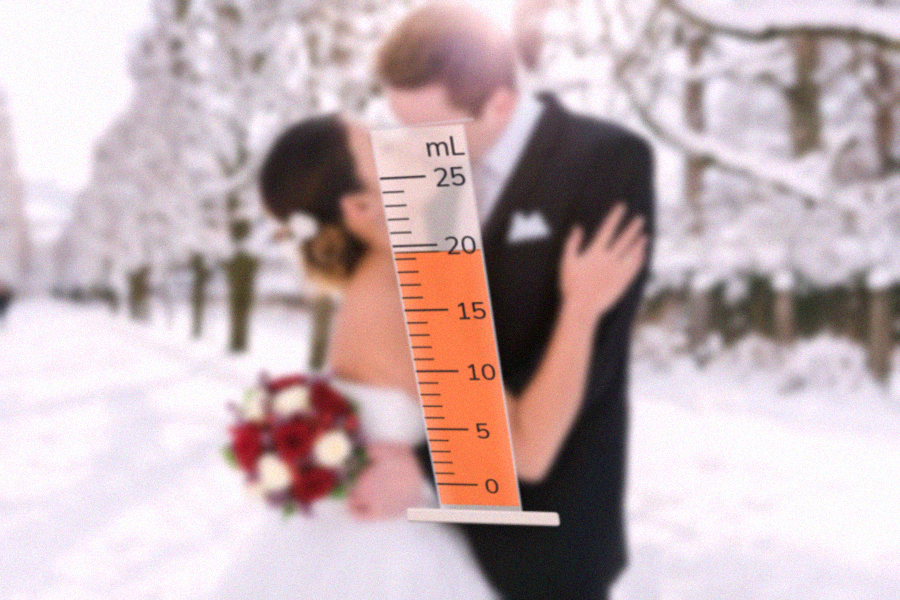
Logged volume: 19.5 mL
